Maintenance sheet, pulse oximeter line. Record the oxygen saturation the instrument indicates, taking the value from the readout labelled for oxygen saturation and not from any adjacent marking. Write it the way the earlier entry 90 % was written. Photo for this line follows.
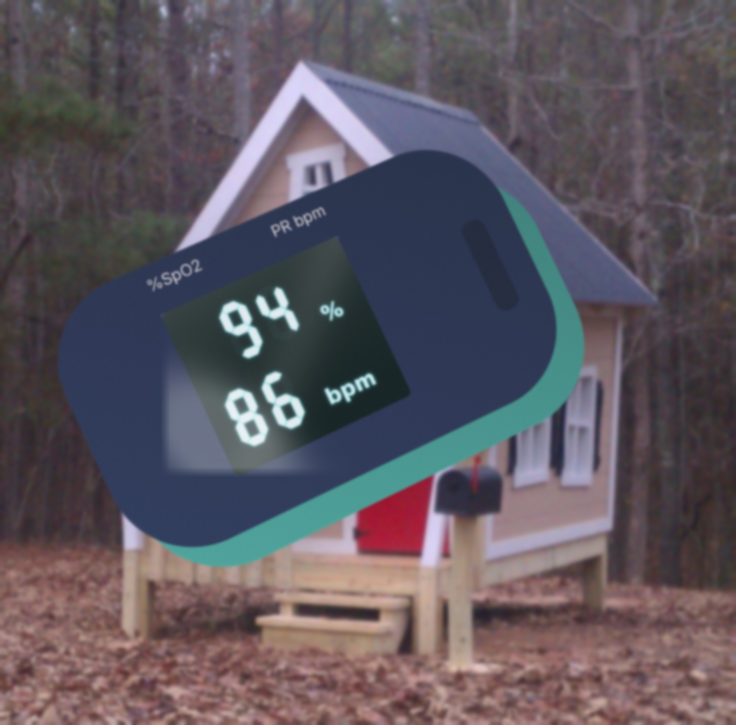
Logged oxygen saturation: 94 %
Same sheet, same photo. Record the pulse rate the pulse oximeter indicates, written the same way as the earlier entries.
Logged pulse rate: 86 bpm
